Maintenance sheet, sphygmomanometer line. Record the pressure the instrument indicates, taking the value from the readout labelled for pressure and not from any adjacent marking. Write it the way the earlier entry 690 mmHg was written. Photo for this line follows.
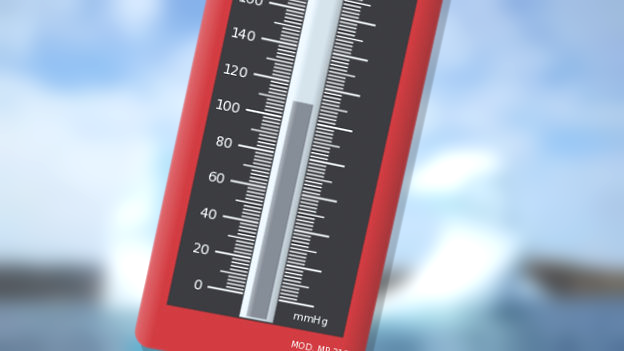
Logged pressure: 110 mmHg
